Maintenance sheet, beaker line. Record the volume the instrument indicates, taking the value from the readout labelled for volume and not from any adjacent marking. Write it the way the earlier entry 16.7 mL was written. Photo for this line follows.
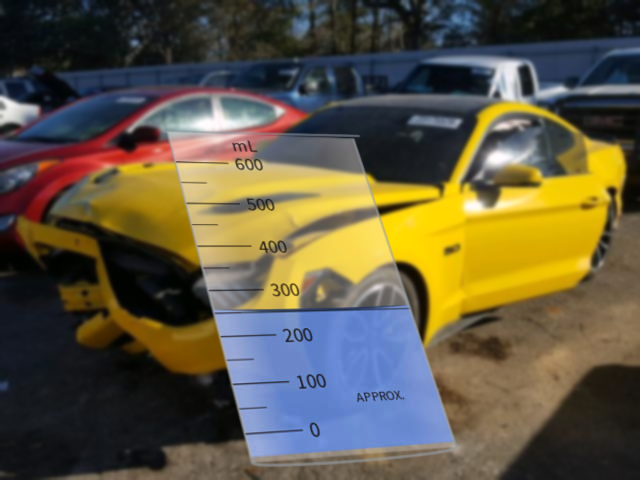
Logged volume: 250 mL
